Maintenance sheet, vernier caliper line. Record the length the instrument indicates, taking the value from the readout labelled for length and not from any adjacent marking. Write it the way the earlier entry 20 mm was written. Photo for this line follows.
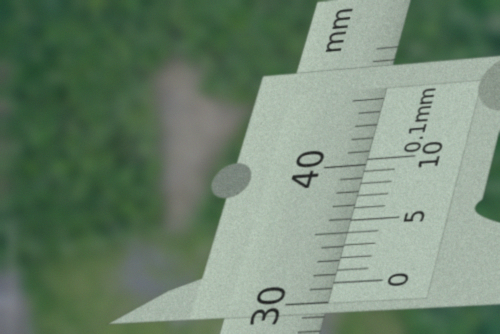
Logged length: 31.4 mm
